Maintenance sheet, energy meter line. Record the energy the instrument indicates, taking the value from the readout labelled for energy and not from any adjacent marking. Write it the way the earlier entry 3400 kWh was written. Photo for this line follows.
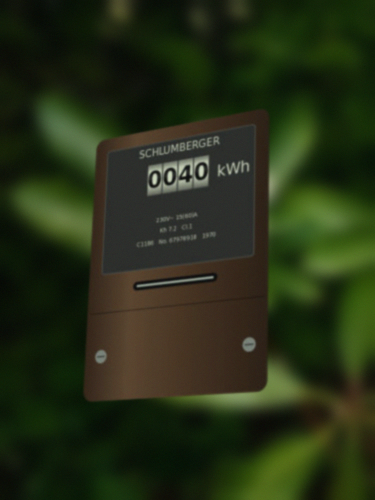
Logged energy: 40 kWh
